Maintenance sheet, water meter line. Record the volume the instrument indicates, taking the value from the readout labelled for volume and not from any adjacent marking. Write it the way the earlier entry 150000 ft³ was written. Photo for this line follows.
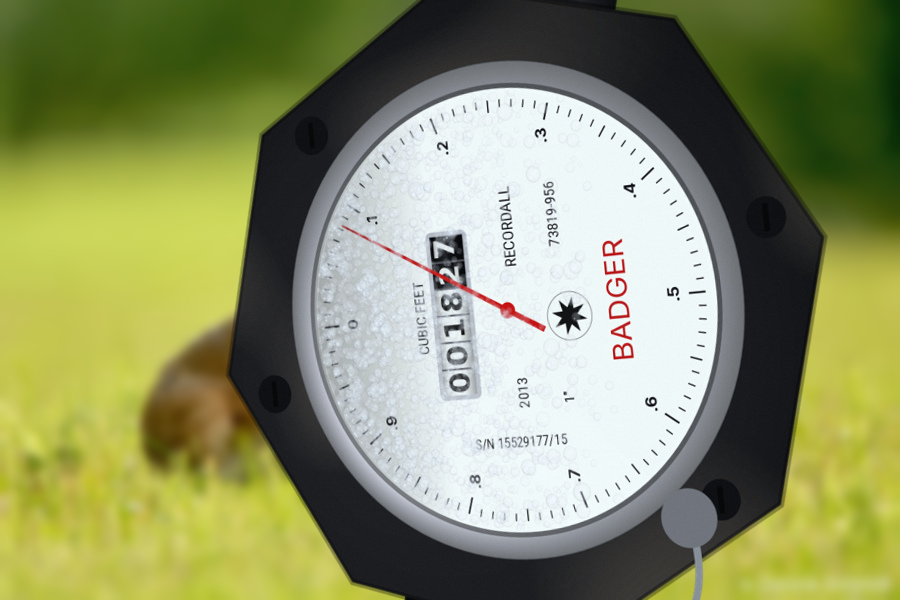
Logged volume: 1827.08 ft³
